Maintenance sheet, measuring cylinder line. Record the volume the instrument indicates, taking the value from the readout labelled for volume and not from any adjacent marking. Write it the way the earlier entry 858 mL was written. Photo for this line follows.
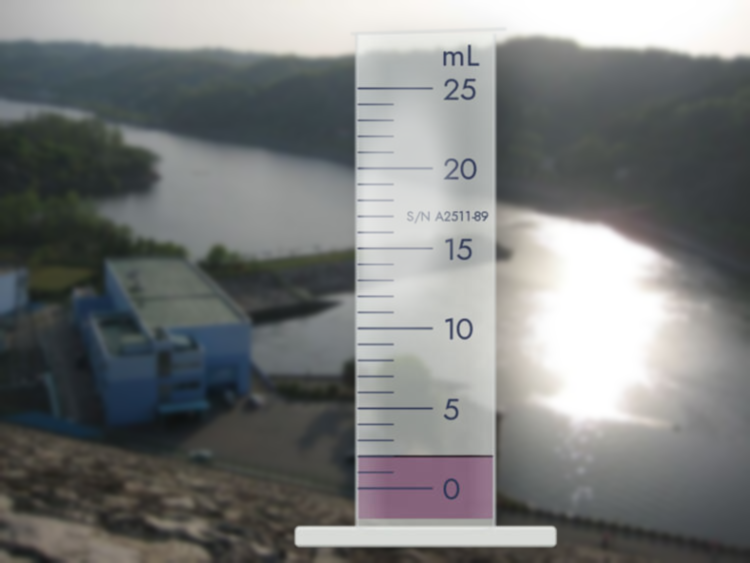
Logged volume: 2 mL
